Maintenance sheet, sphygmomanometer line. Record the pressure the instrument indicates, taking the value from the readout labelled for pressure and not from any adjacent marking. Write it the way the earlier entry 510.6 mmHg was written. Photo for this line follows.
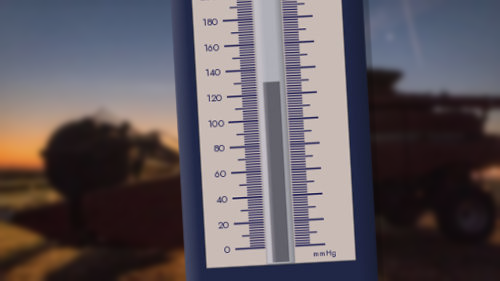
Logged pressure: 130 mmHg
